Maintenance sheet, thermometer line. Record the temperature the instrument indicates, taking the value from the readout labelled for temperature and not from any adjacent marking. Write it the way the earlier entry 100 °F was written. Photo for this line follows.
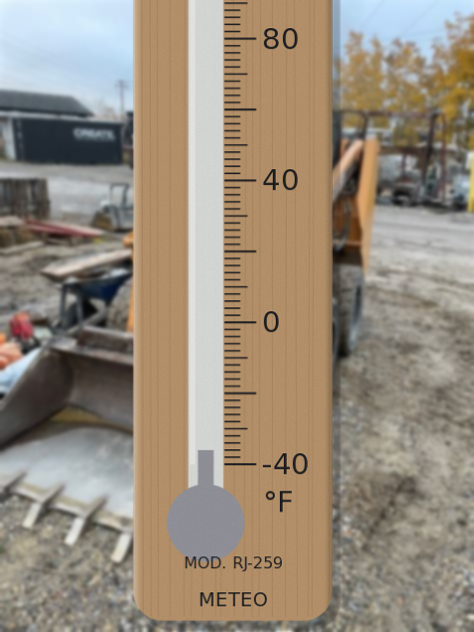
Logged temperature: -36 °F
